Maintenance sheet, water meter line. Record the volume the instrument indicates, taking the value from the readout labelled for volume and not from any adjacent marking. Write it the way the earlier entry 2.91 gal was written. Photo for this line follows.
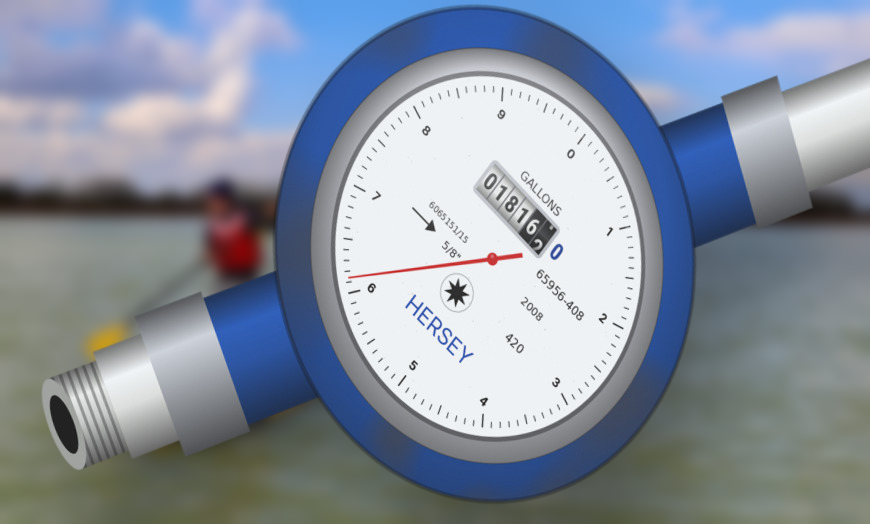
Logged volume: 181616.1 gal
